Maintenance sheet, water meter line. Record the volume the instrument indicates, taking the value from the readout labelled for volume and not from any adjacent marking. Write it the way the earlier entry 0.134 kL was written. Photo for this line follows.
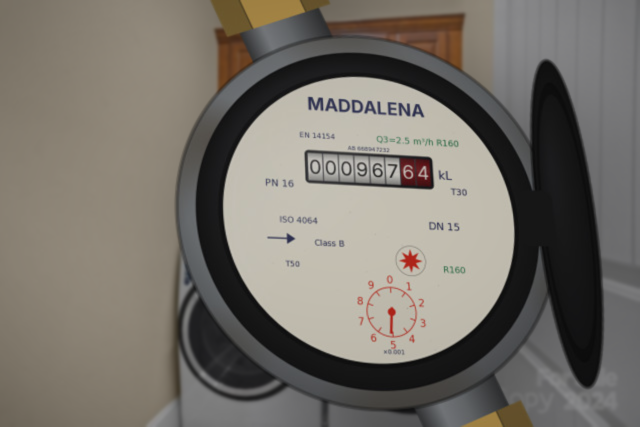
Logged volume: 967.645 kL
